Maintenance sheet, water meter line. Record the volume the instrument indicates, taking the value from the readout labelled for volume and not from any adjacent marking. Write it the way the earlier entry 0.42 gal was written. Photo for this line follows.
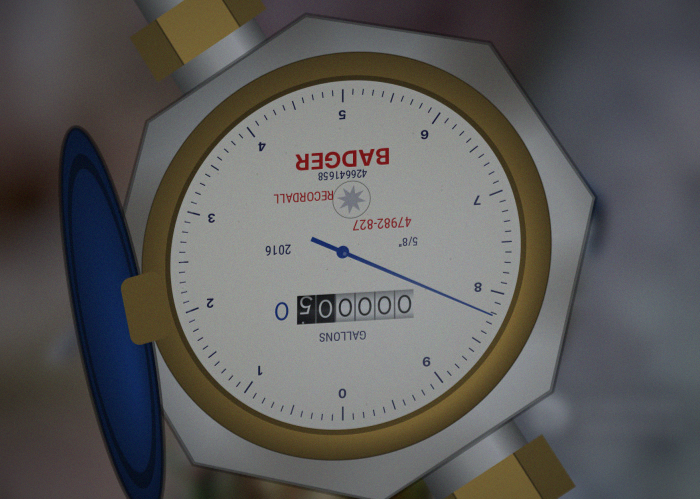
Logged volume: 48.2 gal
